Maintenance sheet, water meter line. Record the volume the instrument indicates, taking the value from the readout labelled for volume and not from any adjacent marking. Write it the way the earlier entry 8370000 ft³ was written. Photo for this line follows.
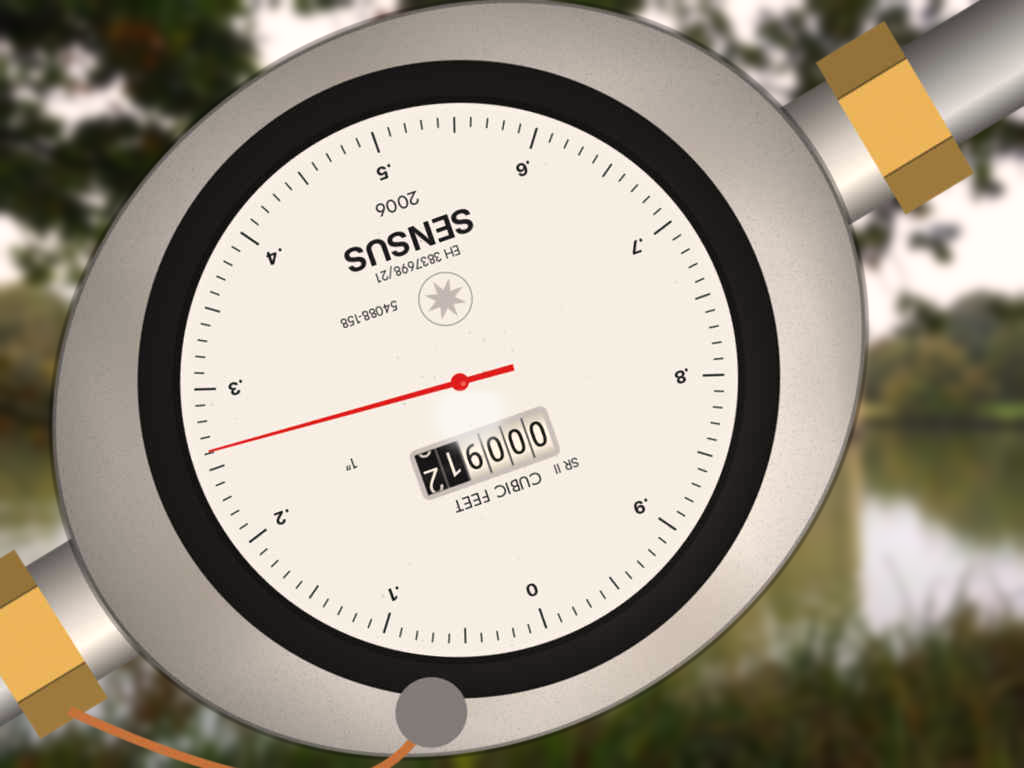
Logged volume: 912.26 ft³
